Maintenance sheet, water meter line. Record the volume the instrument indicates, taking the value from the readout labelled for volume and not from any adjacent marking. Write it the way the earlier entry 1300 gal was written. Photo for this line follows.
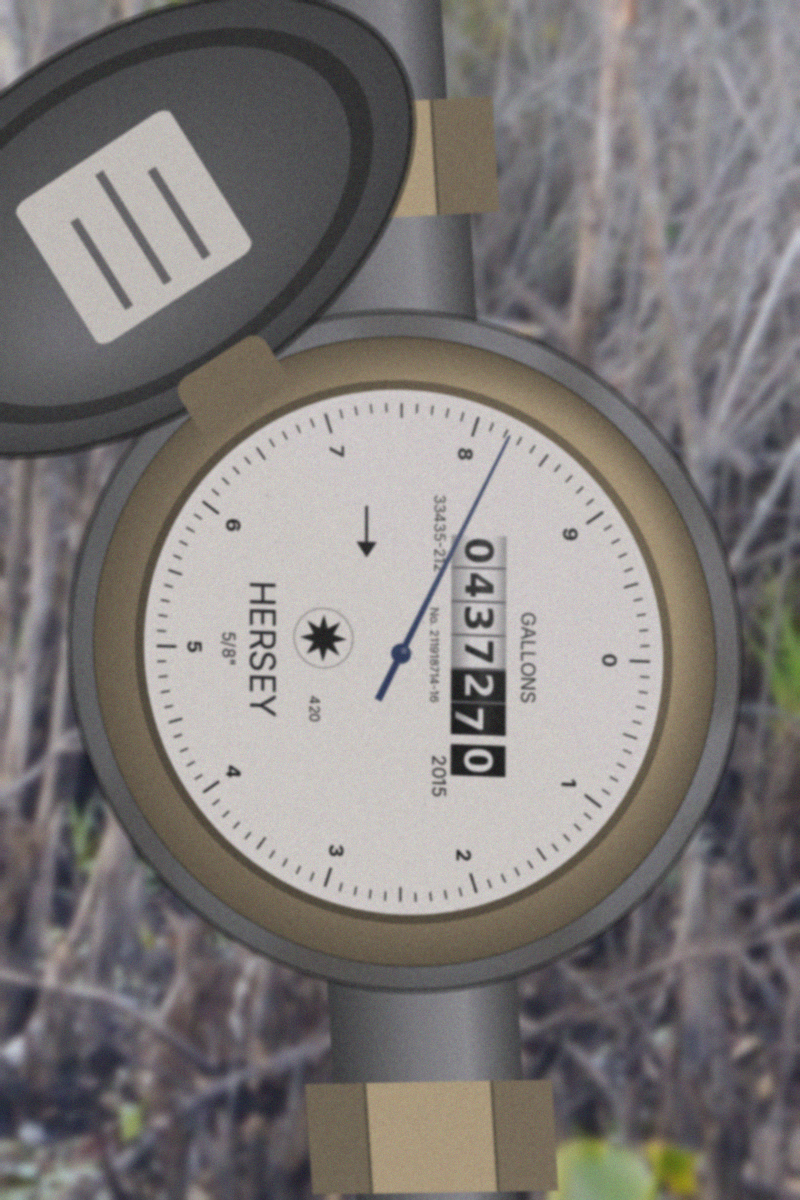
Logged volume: 437268.2 gal
